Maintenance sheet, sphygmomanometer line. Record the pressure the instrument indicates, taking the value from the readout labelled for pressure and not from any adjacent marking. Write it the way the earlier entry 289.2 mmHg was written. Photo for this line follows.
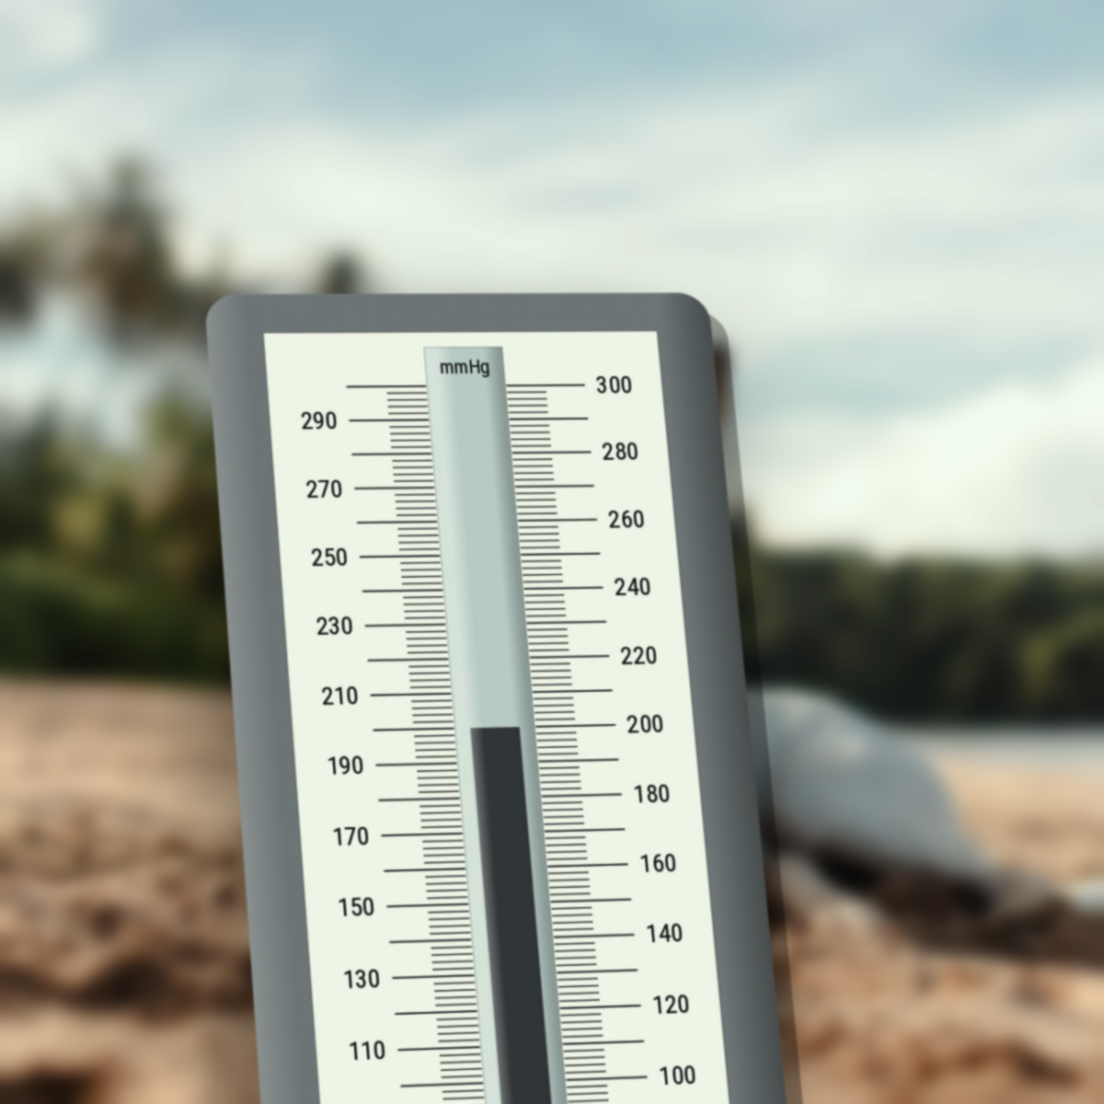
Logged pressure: 200 mmHg
